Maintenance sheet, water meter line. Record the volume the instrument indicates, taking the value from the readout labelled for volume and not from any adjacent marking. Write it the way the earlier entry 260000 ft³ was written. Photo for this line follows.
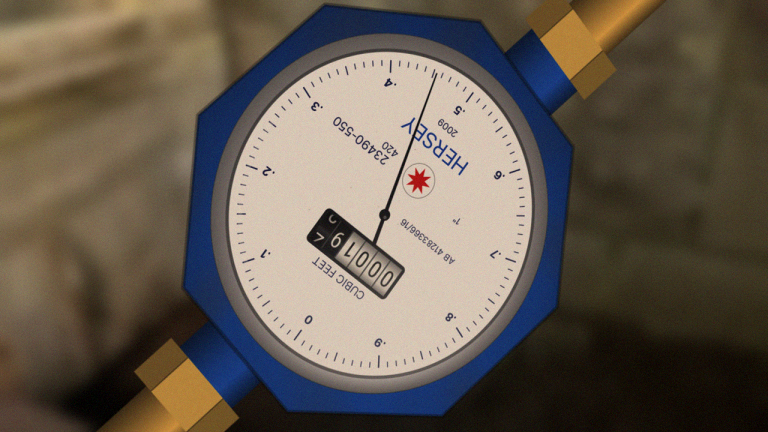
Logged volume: 192.45 ft³
